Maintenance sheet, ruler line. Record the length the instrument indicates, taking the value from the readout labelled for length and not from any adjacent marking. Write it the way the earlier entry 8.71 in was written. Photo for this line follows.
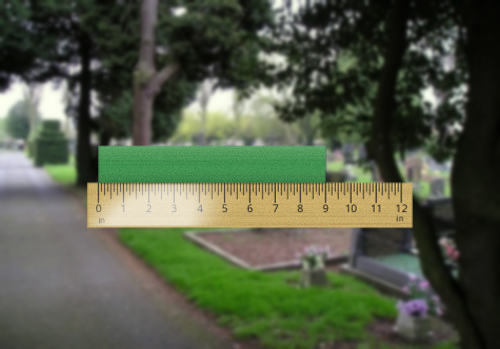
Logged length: 9 in
